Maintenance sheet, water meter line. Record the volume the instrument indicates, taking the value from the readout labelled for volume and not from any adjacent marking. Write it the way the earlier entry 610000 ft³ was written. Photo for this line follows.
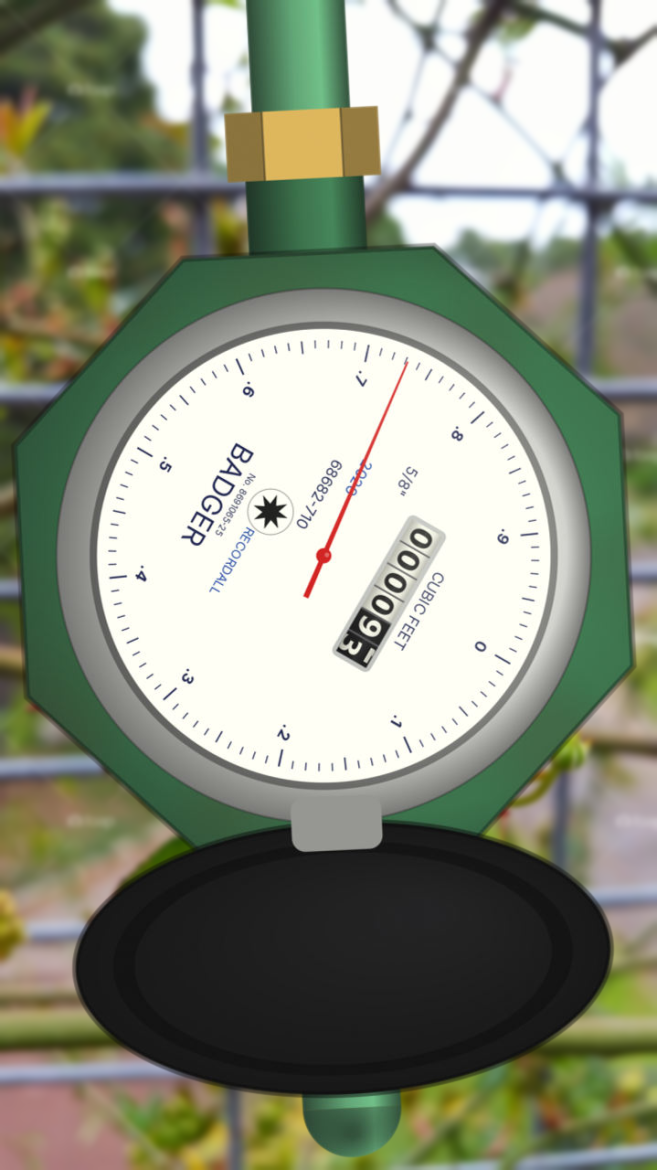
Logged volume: 92.73 ft³
